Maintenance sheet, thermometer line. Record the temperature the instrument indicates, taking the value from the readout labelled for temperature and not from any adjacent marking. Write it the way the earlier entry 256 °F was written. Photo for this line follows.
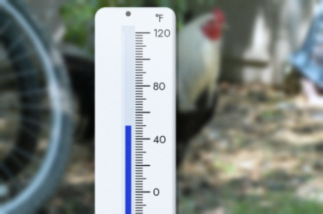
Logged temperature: 50 °F
